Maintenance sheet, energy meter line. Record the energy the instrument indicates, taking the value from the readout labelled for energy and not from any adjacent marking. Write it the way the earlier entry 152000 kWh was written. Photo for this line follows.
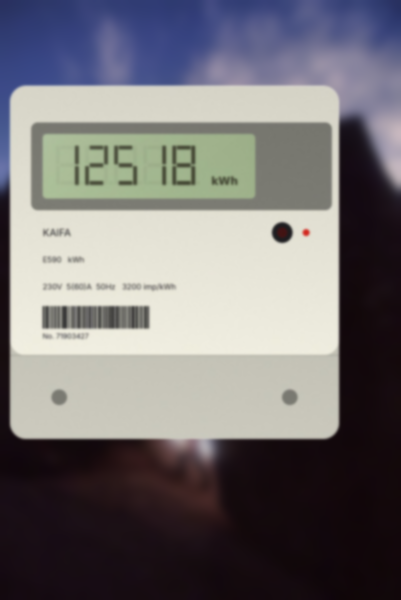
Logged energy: 12518 kWh
